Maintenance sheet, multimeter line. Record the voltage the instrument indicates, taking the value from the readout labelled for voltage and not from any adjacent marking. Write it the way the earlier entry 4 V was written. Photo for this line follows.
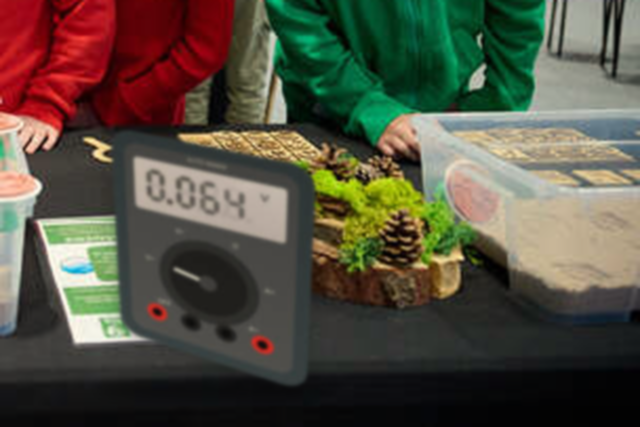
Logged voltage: 0.064 V
